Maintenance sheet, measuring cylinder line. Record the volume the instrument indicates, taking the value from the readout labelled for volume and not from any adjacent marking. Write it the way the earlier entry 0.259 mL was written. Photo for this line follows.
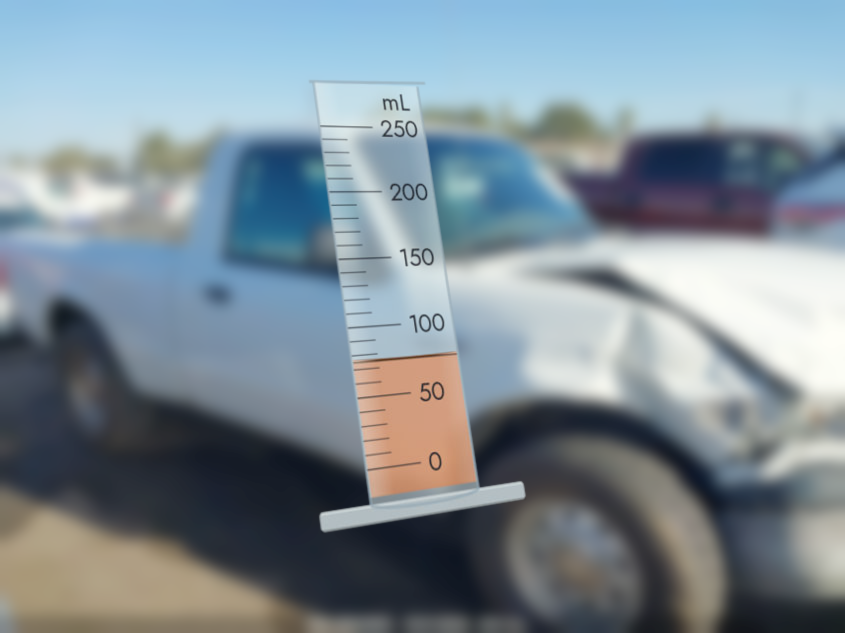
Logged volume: 75 mL
